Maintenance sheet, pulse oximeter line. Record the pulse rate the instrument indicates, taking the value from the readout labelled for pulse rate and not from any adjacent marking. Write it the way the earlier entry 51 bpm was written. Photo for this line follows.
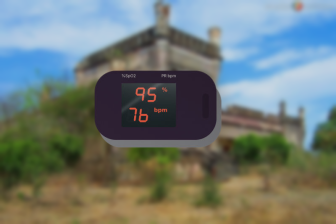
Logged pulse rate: 76 bpm
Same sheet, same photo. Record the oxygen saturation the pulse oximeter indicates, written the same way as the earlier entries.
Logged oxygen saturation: 95 %
